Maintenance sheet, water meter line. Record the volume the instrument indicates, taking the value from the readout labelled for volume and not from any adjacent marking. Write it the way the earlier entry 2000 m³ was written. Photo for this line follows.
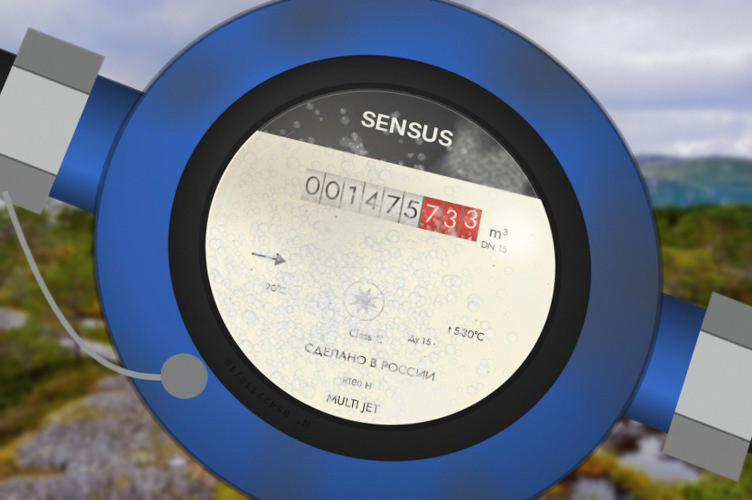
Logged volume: 1475.733 m³
